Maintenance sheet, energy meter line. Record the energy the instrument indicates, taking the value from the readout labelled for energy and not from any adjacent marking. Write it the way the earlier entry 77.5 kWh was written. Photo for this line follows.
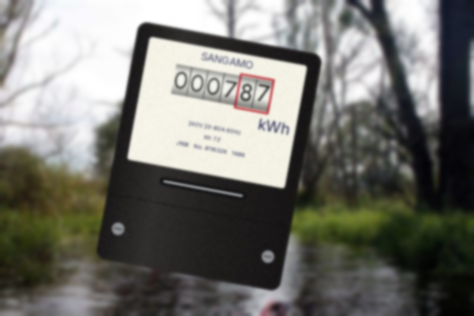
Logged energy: 7.87 kWh
